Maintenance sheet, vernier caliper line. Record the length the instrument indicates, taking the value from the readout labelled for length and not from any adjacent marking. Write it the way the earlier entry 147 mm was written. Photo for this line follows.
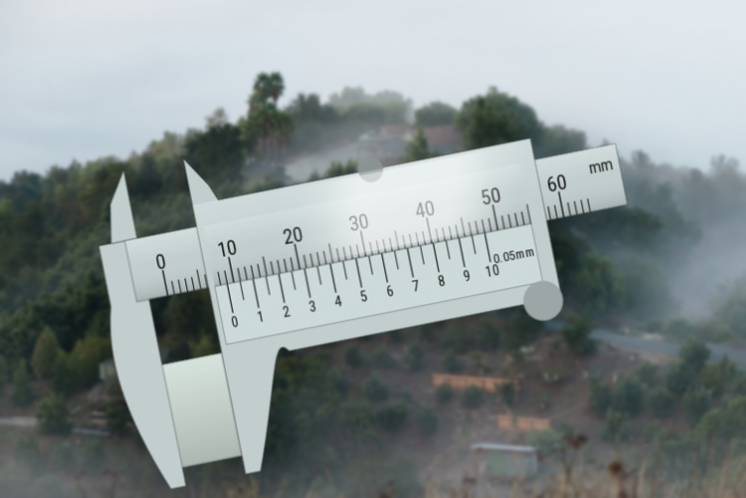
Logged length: 9.0 mm
